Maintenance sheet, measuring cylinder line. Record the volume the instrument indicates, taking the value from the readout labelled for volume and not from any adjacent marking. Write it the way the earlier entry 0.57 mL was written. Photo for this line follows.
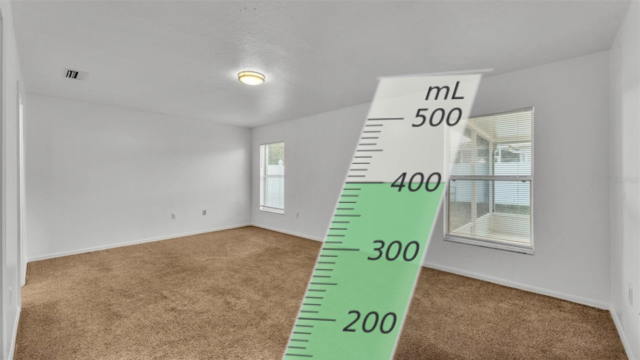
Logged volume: 400 mL
